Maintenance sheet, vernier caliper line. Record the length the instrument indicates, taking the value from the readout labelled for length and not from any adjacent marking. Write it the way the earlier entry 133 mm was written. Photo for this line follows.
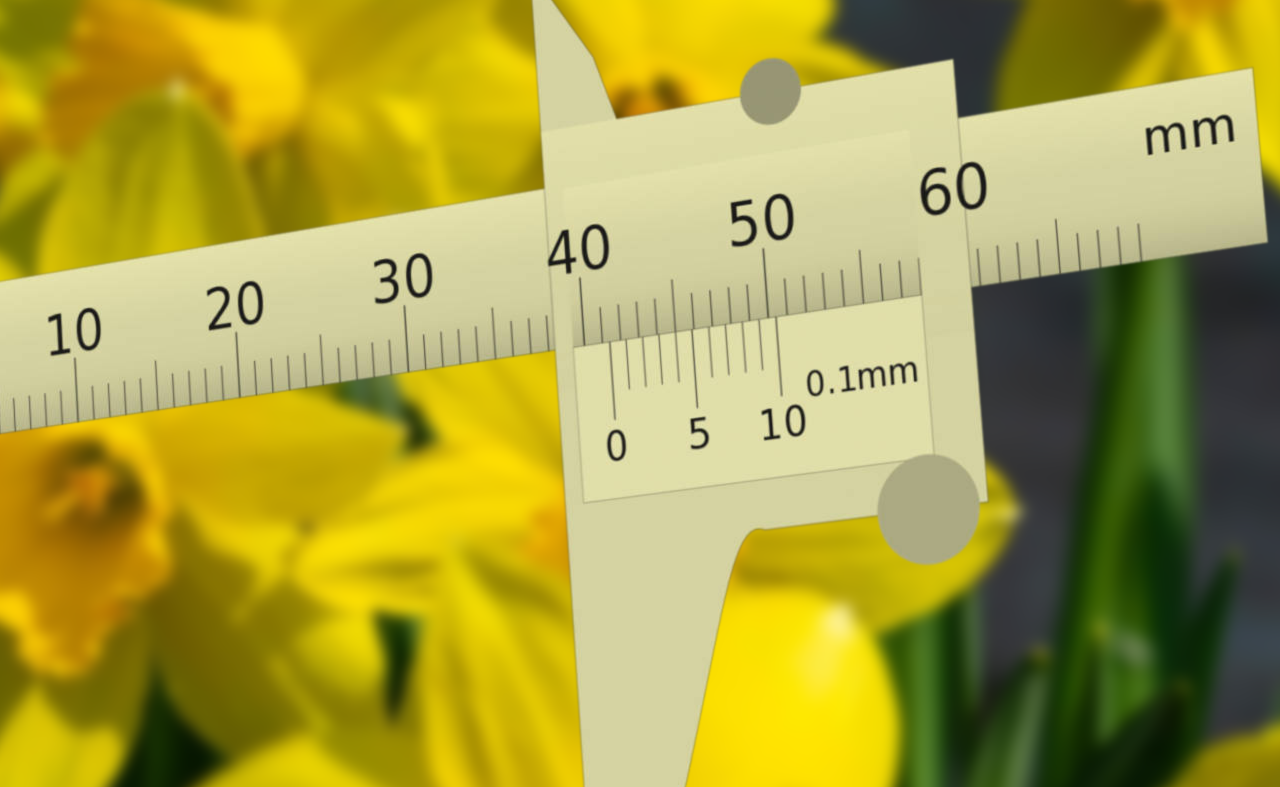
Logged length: 41.4 mm
